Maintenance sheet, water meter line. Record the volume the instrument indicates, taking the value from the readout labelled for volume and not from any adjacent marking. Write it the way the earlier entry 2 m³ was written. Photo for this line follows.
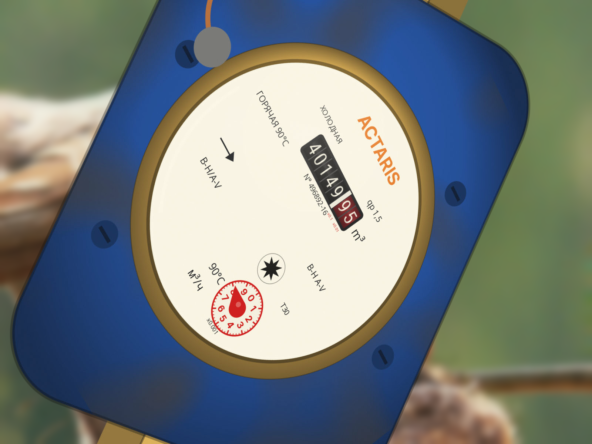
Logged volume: 40149.958 m³
